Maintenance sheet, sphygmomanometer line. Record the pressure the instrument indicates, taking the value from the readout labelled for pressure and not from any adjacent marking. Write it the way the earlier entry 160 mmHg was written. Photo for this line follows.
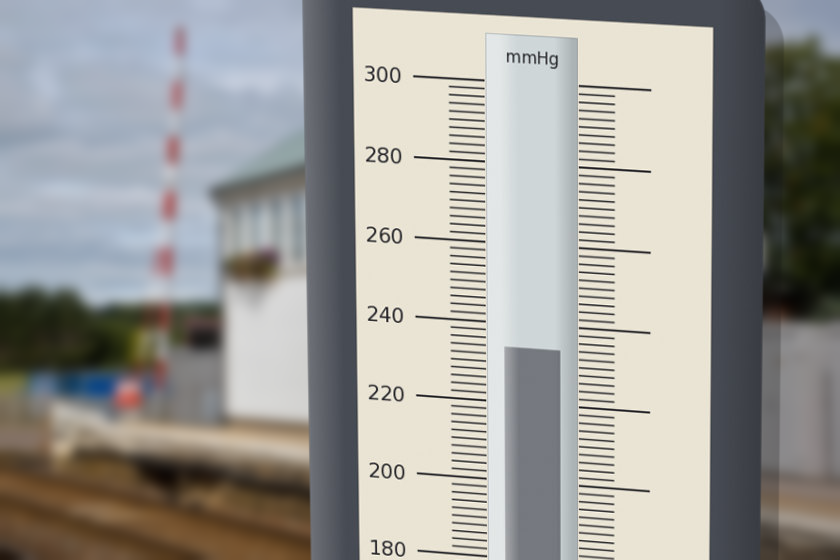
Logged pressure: 234 mmHg
